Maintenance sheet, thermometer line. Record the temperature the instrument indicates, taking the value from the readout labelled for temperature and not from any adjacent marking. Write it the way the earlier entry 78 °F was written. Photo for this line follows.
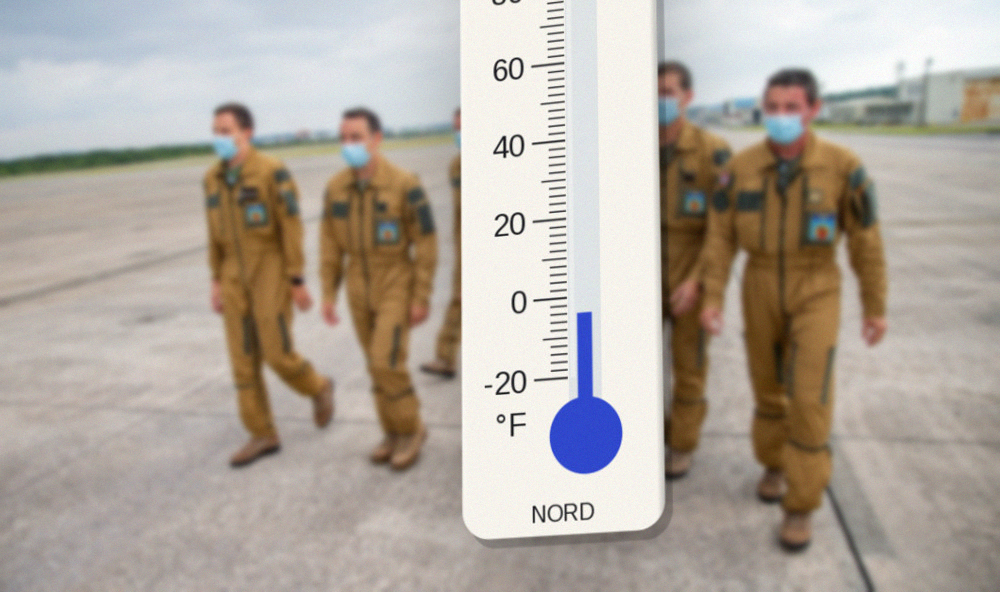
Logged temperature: -4 °F
